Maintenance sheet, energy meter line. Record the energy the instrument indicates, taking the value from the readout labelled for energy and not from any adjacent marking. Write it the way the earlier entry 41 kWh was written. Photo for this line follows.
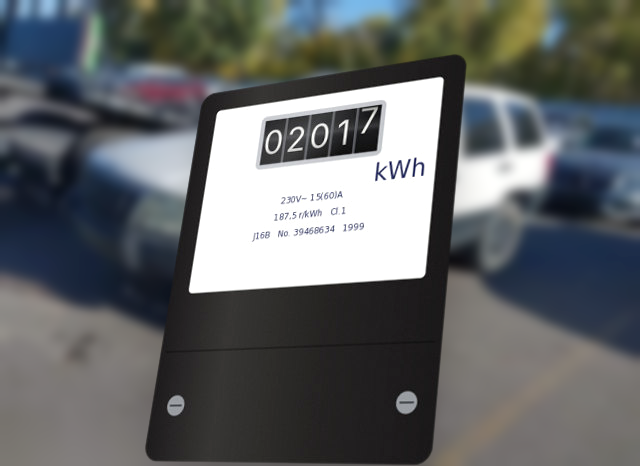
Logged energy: 2017 kWh
